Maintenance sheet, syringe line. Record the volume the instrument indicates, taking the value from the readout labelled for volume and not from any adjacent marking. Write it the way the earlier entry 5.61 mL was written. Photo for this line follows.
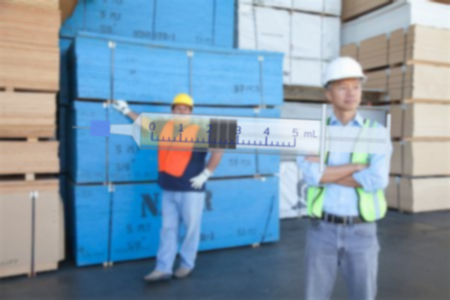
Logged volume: 2 mL
